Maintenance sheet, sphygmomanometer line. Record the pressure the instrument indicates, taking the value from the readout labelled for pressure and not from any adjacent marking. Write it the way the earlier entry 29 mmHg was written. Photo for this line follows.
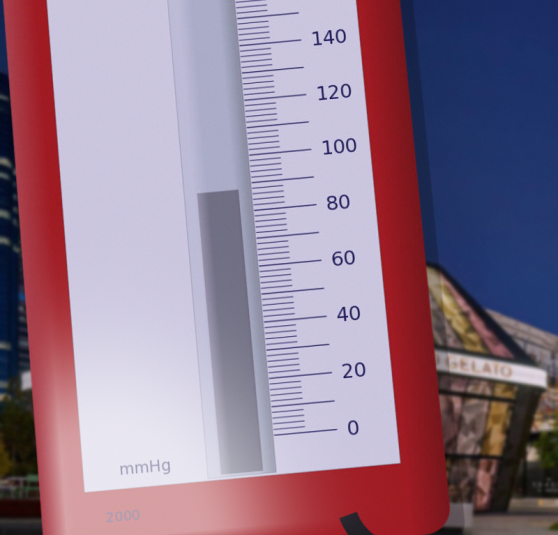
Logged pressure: 88 mmHg
